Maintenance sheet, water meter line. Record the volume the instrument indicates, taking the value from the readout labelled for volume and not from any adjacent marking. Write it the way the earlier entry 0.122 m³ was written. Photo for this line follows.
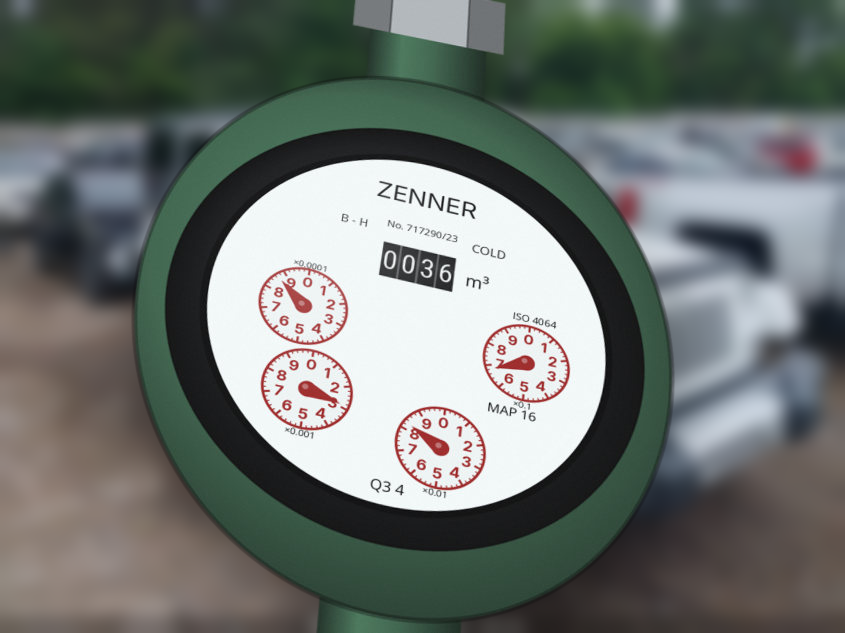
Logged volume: 36.6828 m³
